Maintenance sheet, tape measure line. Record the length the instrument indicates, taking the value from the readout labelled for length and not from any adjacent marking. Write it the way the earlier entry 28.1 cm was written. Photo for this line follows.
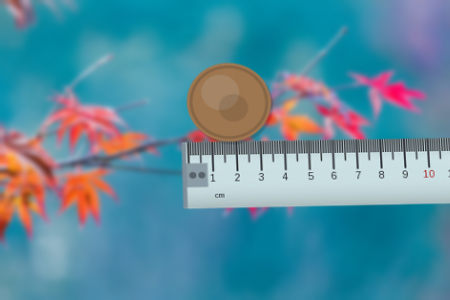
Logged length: 3.5 cm
